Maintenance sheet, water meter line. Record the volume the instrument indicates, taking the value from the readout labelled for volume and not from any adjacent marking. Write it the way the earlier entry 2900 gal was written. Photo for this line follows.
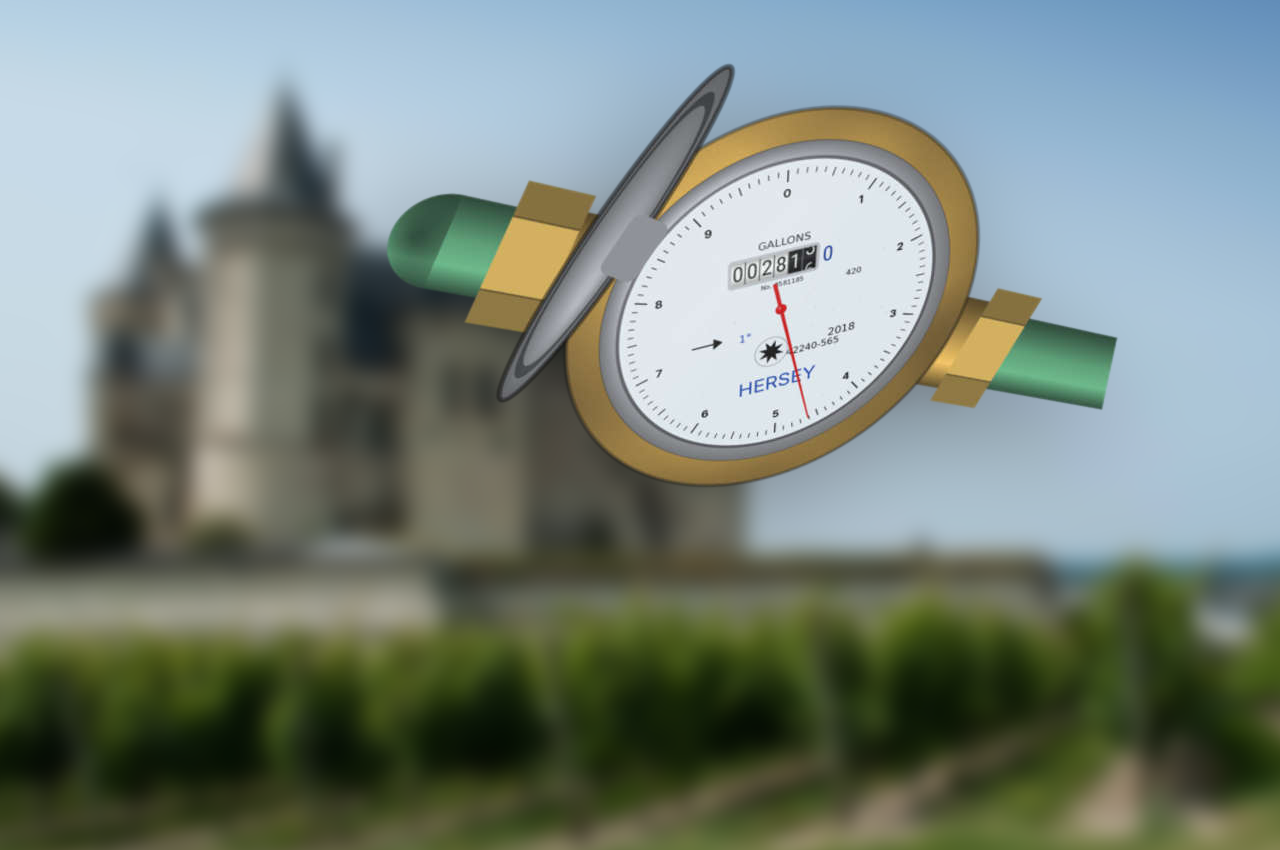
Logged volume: 28154.6 gal
